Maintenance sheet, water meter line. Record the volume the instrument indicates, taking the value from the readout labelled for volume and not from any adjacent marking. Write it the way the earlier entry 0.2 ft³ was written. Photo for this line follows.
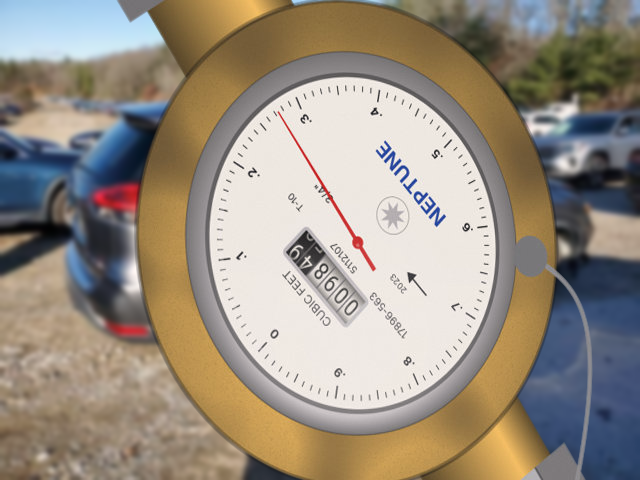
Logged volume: 9849.27 ft³
